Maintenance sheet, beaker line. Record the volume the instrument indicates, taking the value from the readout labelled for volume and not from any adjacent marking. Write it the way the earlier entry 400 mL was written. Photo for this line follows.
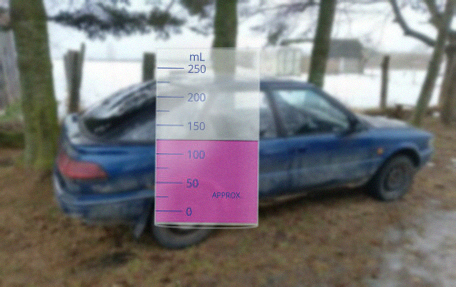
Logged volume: 125 mL
